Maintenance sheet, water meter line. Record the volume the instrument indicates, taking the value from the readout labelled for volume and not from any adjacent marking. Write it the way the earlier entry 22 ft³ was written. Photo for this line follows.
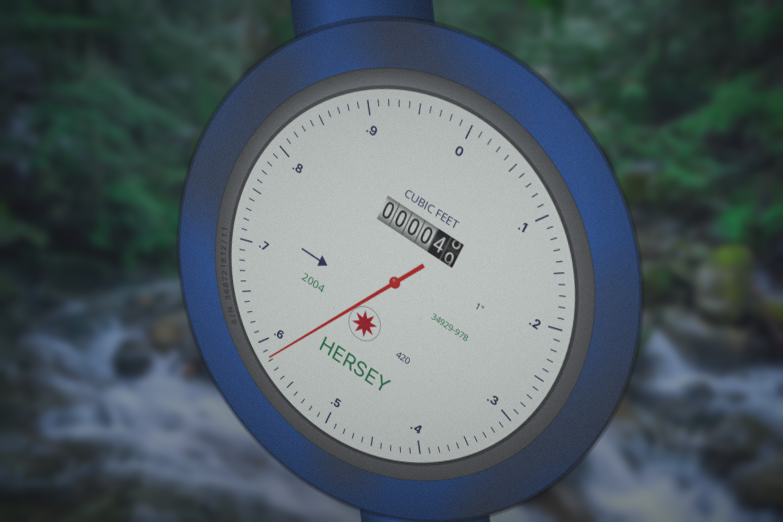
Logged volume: 48.58 ft³
